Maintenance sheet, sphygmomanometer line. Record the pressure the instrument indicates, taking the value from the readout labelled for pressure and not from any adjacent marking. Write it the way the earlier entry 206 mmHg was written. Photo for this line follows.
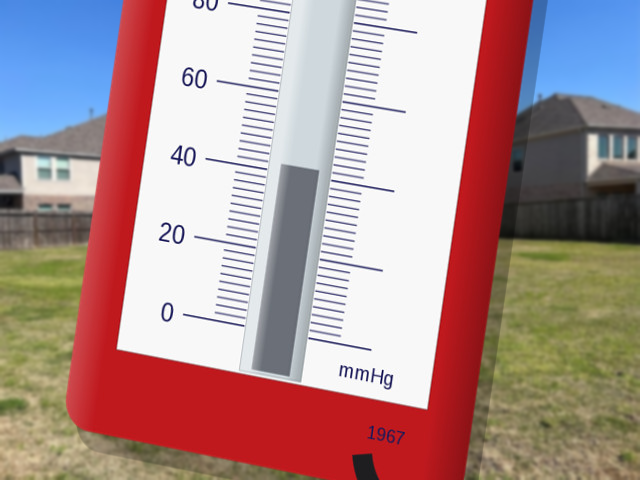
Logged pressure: 42 mmHg
